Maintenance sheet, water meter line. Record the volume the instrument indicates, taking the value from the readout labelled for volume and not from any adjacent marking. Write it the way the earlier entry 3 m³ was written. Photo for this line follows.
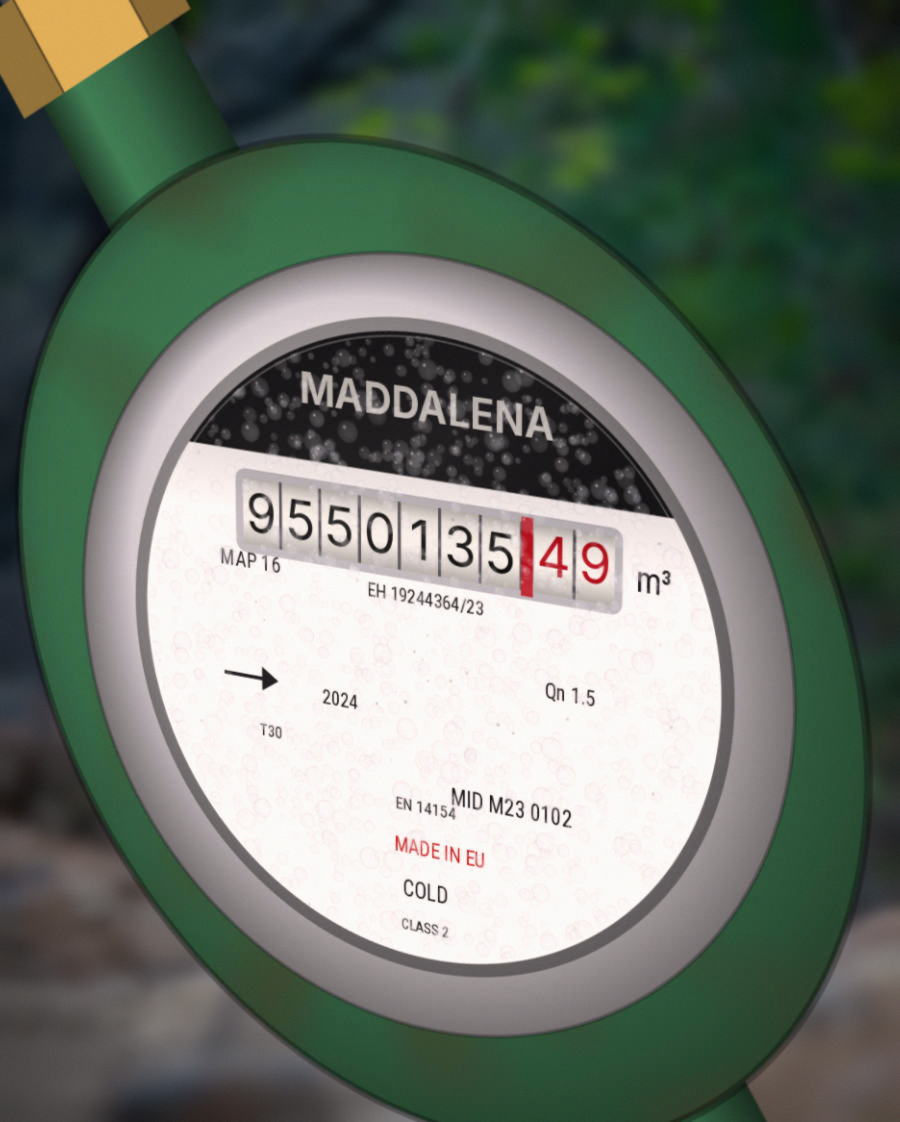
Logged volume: 9550135.49 m³
